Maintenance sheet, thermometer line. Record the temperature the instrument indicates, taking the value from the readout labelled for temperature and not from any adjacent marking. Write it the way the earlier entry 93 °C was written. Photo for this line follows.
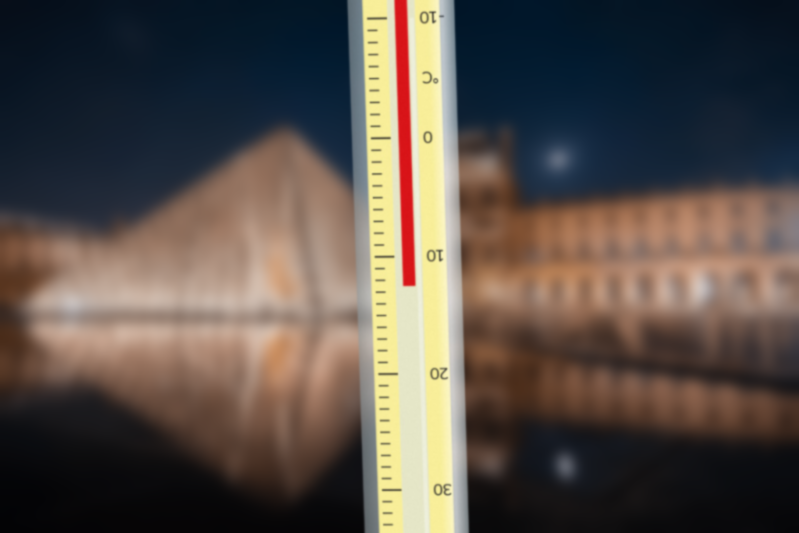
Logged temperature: 12.5 °C
